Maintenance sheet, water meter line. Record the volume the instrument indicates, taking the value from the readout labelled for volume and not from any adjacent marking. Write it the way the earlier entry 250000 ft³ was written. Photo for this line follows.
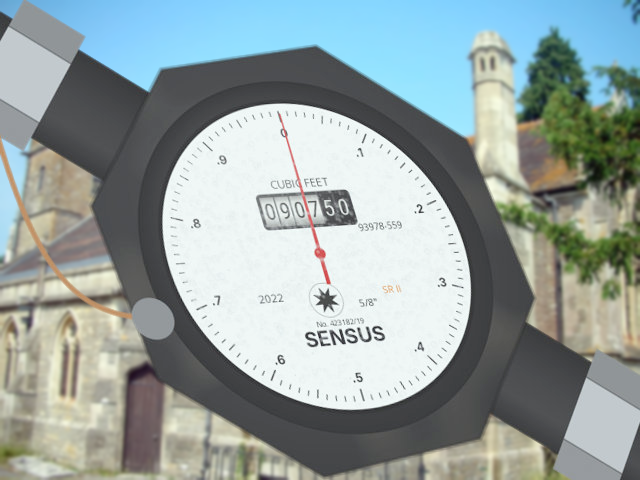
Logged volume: 90750.00 ft³
